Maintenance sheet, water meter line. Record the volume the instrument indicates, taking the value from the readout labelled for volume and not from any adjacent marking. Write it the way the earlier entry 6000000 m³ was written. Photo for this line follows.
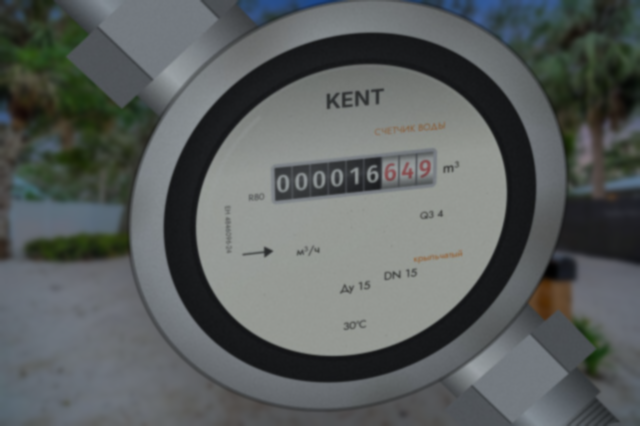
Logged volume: 16.649 m³
